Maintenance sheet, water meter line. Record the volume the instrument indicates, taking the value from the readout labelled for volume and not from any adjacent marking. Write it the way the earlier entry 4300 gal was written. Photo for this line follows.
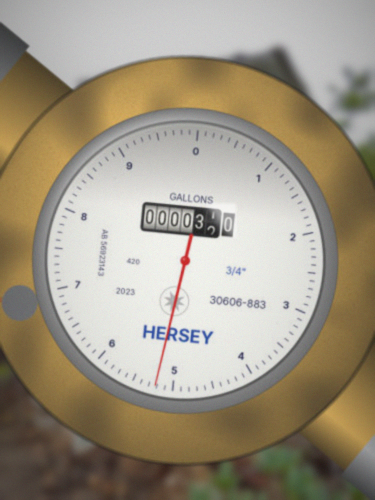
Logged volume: 315.2 gal
